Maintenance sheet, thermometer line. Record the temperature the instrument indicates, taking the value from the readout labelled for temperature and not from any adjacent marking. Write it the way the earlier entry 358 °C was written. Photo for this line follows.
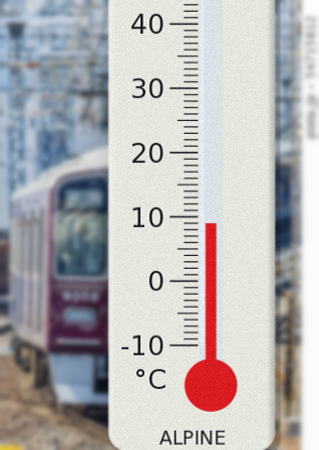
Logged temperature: 9 °C
